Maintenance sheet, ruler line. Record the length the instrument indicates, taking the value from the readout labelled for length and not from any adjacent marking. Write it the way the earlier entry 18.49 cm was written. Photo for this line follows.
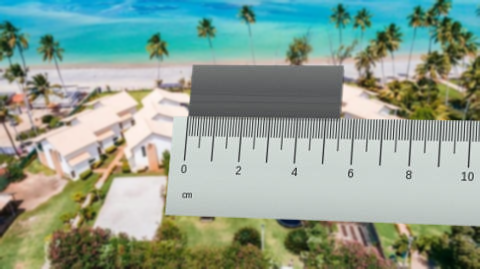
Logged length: 5.5 cm
